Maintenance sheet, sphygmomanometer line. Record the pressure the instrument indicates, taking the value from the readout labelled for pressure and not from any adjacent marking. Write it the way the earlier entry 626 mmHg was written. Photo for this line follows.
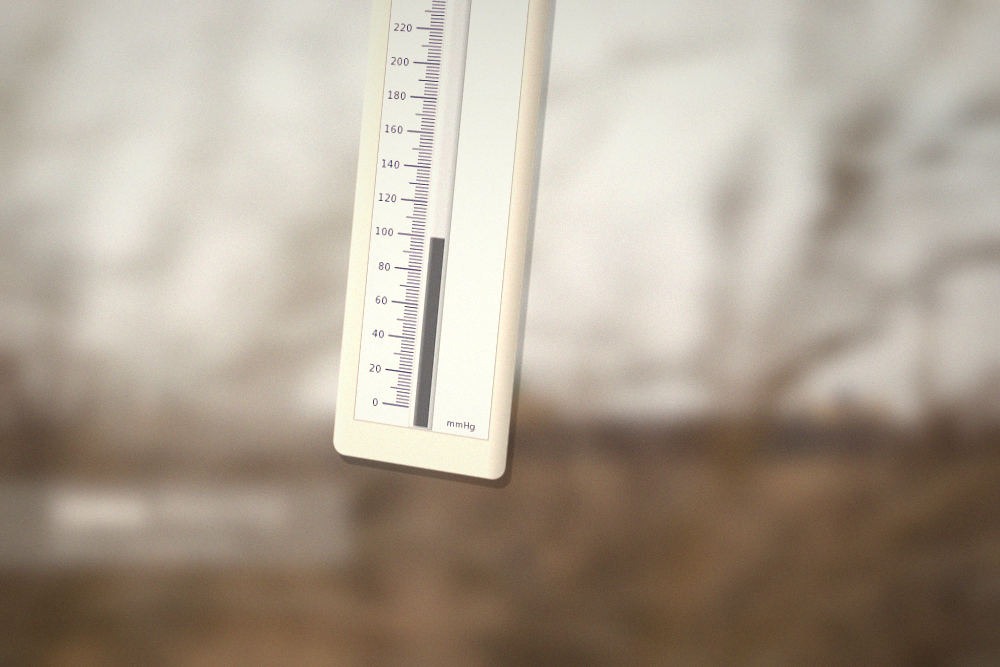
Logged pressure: 100 mmHg
